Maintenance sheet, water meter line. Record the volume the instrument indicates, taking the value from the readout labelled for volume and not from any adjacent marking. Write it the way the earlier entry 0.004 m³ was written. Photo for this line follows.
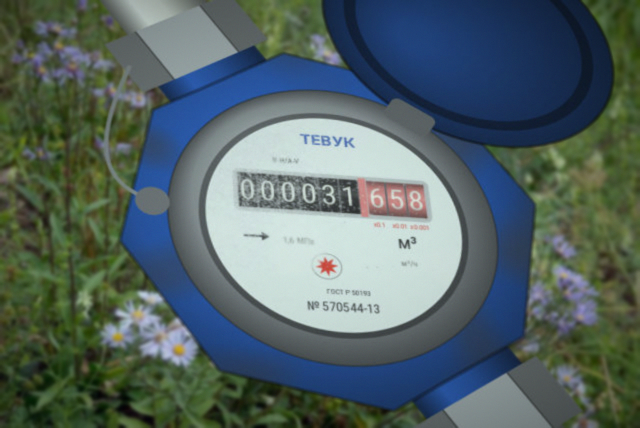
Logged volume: 31.658 m³
